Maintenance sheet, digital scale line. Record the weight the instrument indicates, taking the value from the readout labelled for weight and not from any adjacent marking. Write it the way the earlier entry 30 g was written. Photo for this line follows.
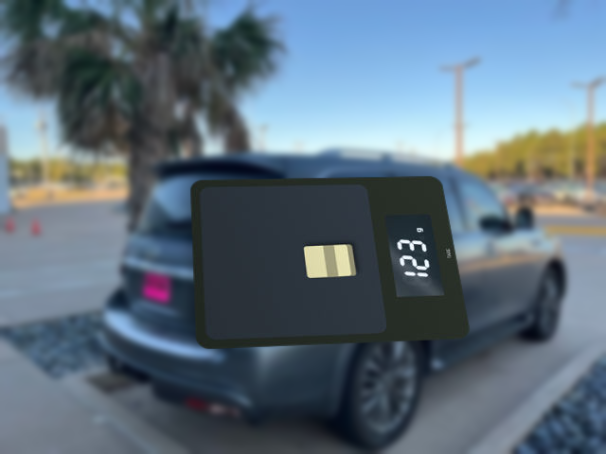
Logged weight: 123 g
